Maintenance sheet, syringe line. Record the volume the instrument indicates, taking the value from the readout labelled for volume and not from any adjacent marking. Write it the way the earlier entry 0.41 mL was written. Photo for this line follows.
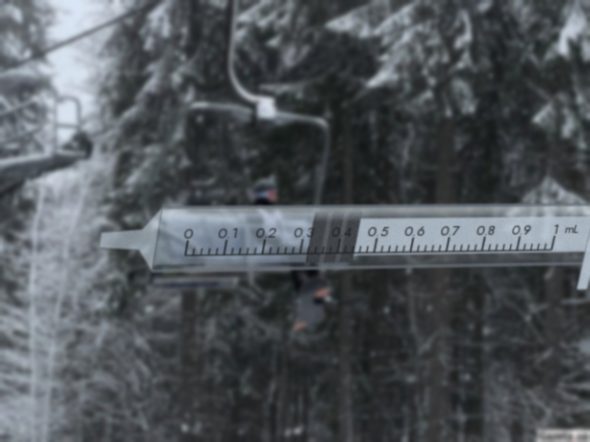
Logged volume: 0.32 mL
